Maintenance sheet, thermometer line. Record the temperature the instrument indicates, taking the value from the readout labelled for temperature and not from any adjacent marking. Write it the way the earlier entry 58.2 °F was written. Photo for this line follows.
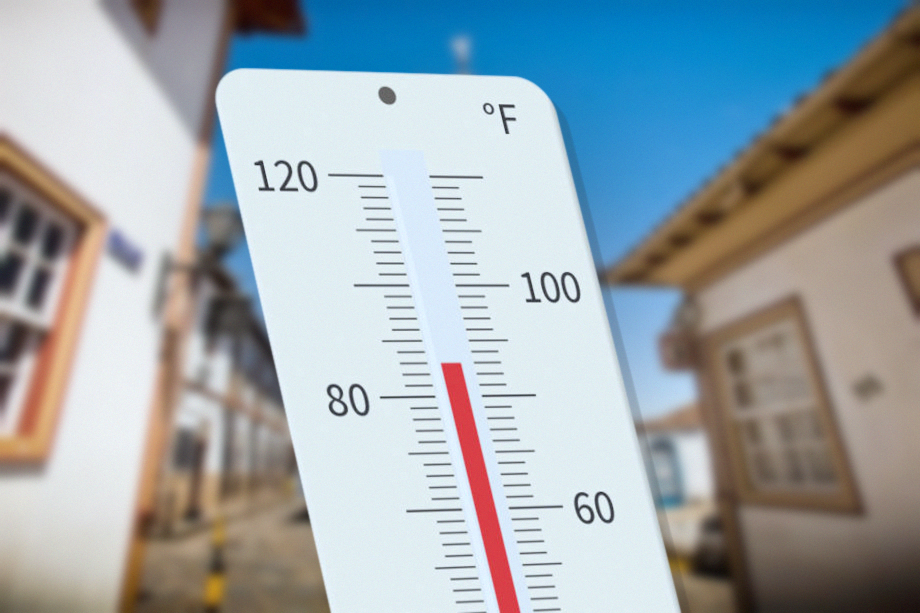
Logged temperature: 86 °F
